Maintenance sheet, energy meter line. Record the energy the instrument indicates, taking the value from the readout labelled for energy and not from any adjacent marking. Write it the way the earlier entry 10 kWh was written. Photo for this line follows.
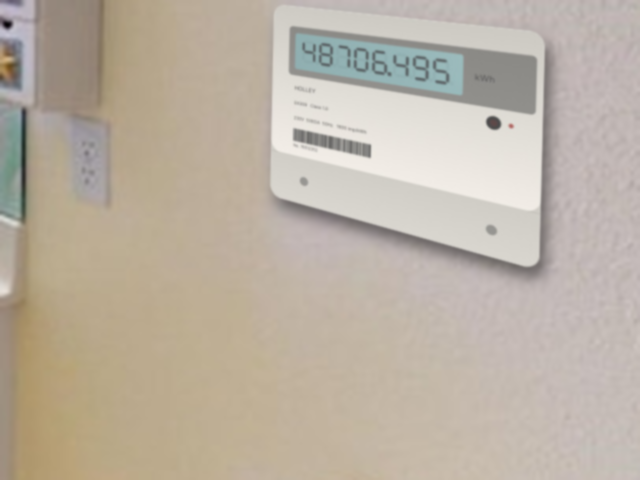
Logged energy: 48706.495 kWh
